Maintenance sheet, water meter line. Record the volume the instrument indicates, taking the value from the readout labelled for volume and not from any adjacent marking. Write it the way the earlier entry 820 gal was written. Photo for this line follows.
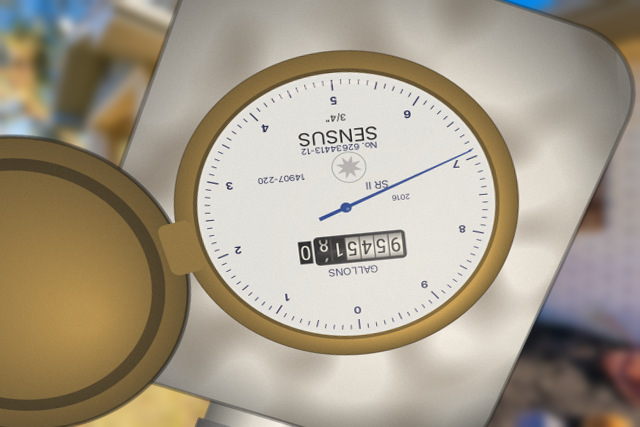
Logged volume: 9545176.9 gal
